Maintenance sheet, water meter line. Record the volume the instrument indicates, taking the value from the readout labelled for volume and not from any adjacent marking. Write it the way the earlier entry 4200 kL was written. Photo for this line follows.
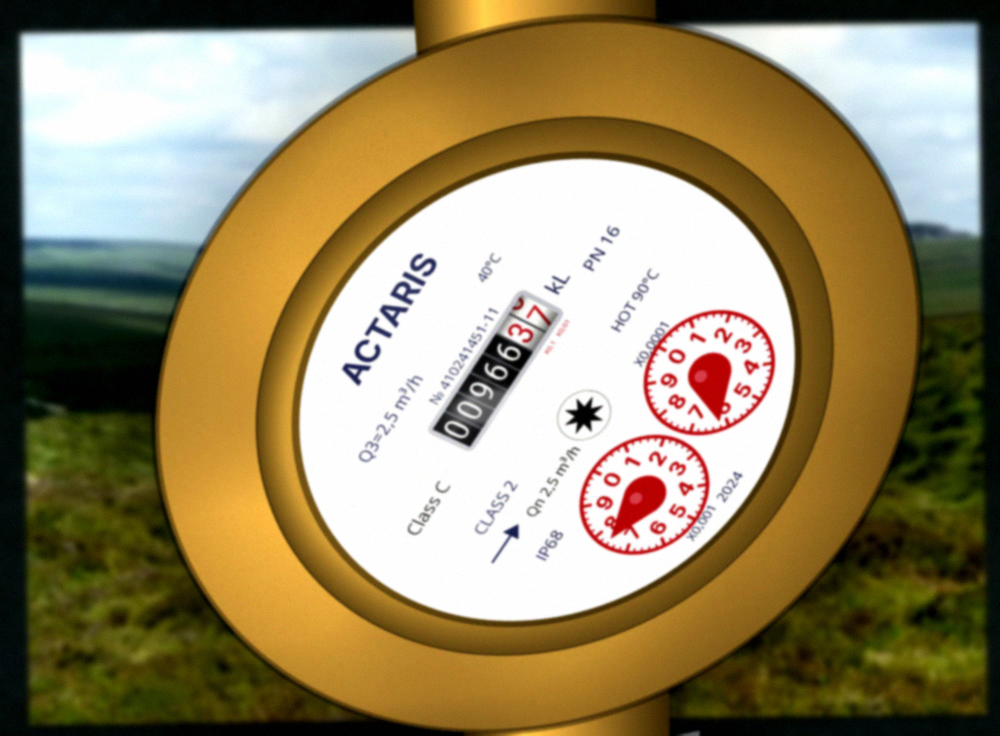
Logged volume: 966.3676 kL
